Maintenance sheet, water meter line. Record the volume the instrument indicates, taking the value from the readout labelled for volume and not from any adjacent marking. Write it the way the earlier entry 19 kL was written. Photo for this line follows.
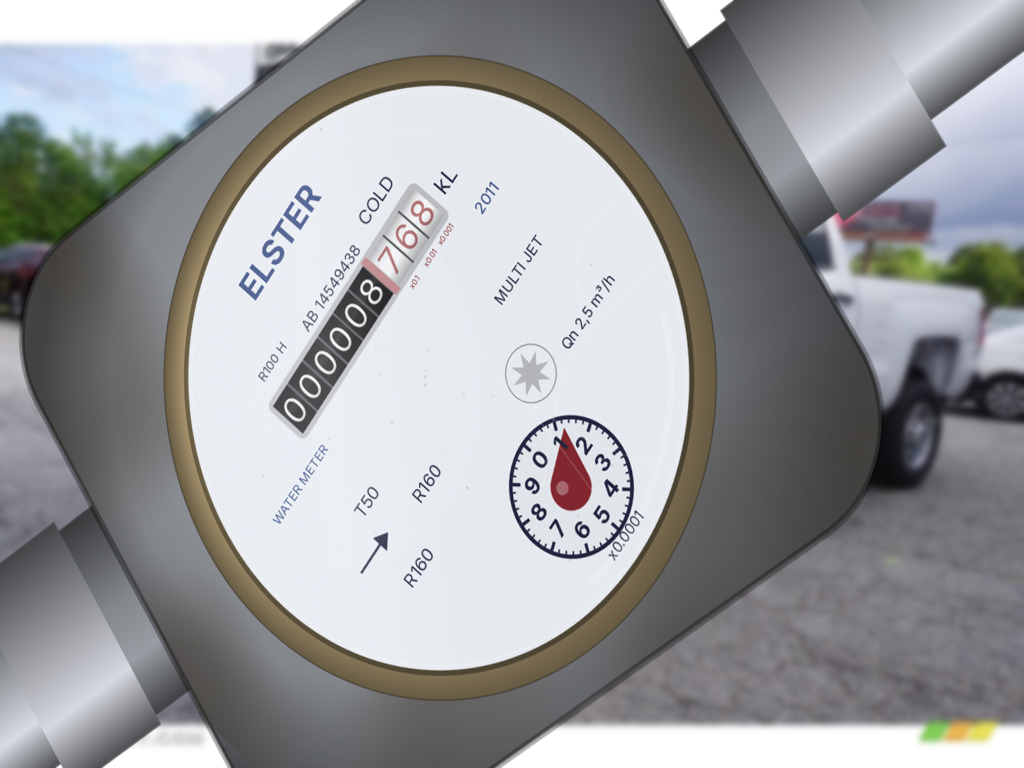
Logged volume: 8.7681 kL
